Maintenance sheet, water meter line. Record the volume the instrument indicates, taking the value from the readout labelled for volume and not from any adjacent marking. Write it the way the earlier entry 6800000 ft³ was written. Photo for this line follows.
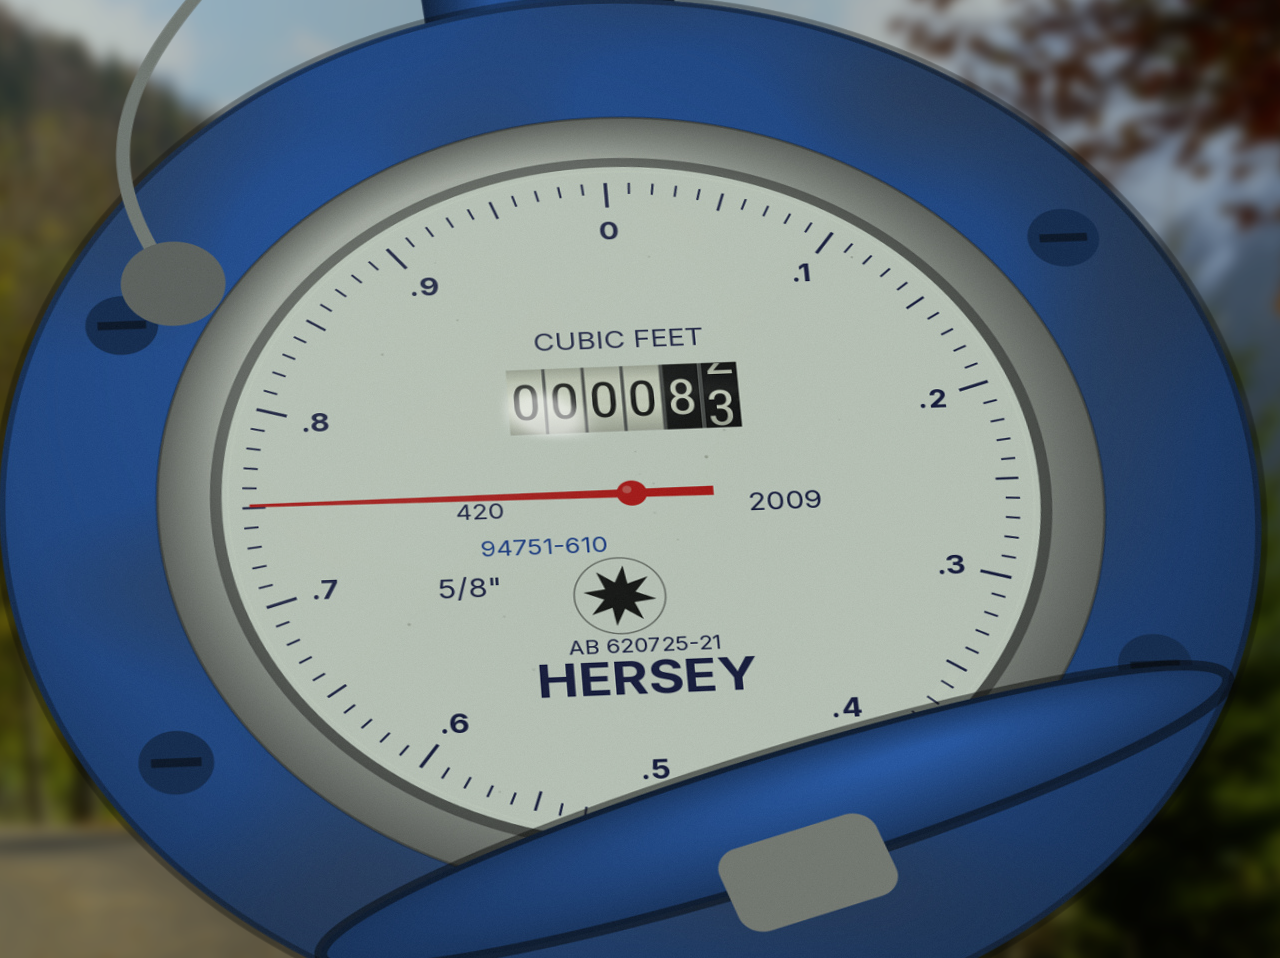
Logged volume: 82.75 ft³
